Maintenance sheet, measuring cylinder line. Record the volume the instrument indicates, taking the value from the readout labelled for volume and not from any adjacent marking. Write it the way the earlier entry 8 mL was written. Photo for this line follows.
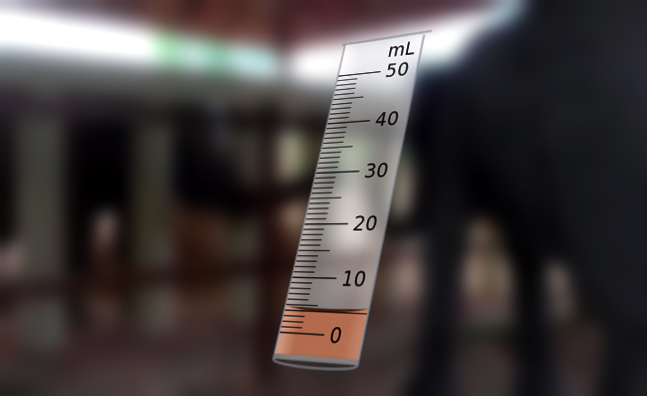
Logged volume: 4 mL
